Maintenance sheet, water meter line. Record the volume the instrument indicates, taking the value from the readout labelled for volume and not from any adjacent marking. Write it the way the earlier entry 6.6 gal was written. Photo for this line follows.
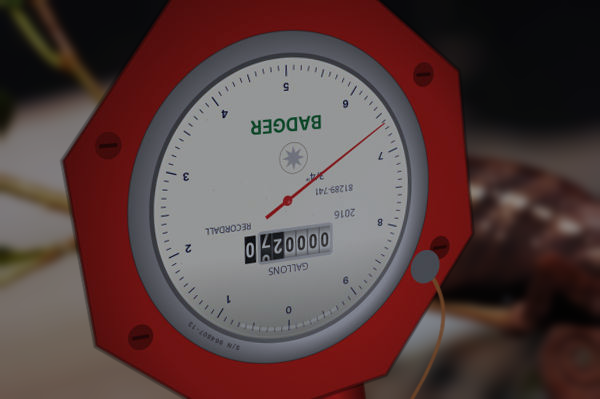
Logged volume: 266.6 gal
